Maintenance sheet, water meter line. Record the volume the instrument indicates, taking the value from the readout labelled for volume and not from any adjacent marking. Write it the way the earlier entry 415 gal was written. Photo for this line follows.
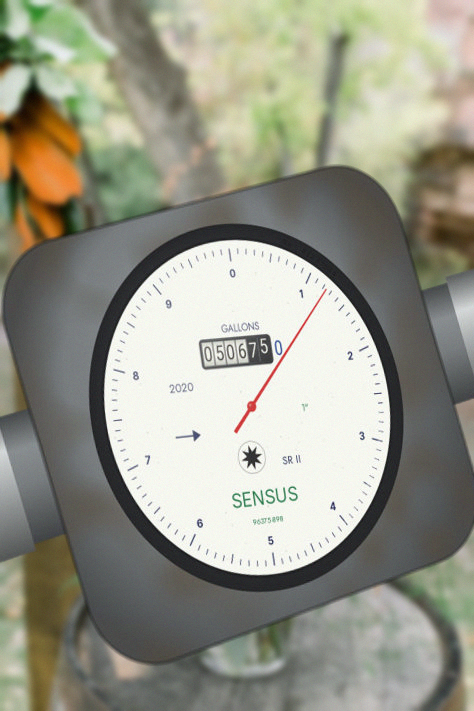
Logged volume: 506751.2 gal
